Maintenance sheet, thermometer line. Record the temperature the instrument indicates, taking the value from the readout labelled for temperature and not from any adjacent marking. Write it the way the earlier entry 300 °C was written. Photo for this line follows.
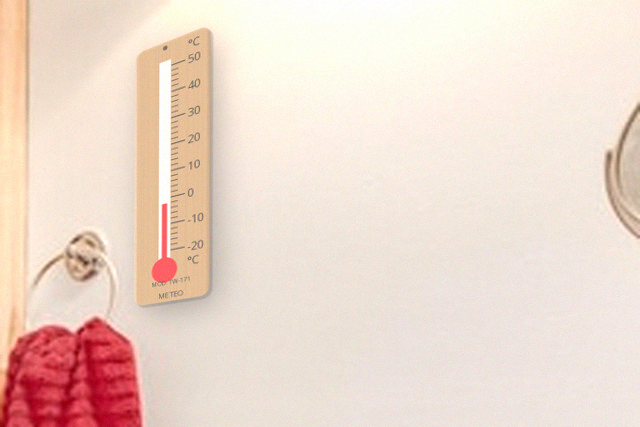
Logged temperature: -2 °C
